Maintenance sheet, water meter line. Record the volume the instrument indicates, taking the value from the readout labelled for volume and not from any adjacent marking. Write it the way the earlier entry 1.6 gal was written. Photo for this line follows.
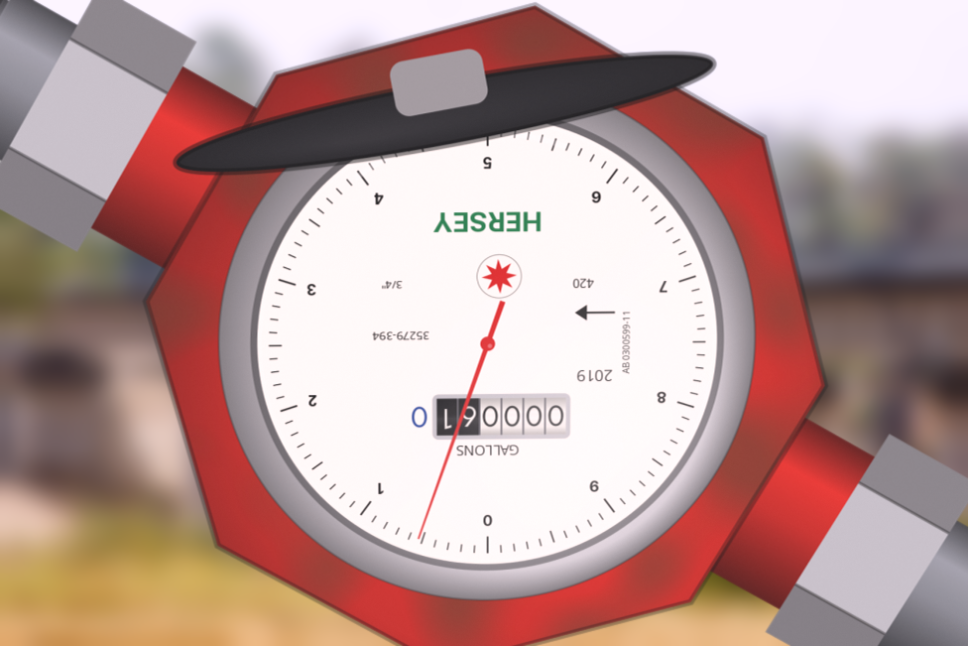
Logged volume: 610.5 gal
